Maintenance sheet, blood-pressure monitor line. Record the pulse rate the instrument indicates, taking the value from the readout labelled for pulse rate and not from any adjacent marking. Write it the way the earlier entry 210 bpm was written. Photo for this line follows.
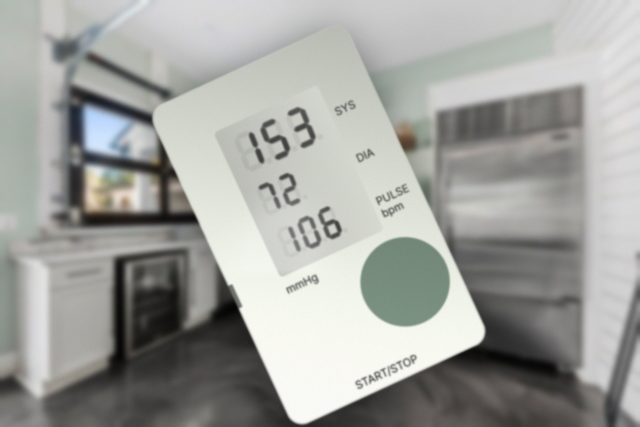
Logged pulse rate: 106 bpm
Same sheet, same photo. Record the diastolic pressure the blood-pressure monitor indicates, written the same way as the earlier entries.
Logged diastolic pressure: 72 mmHg
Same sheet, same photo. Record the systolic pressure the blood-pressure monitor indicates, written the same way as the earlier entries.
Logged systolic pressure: 153 mmHg
